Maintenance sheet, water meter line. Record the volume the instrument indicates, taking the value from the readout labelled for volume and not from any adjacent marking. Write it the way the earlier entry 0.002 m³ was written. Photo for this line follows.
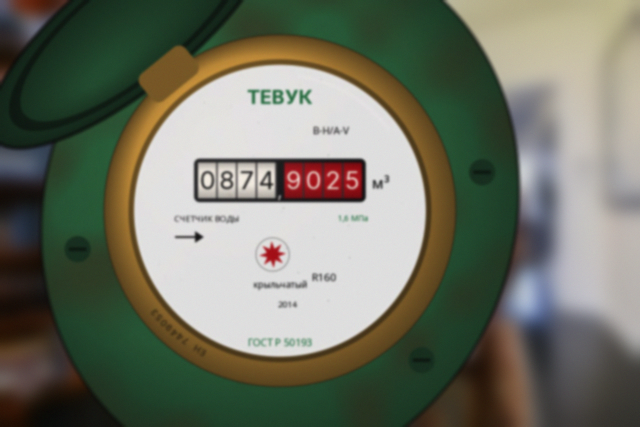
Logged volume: 874.9025 m³
